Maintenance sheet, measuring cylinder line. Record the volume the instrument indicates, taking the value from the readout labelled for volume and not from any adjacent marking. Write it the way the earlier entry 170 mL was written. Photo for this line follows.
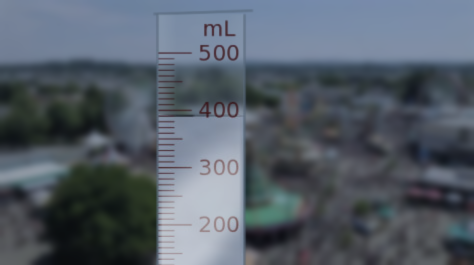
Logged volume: 390 mL
